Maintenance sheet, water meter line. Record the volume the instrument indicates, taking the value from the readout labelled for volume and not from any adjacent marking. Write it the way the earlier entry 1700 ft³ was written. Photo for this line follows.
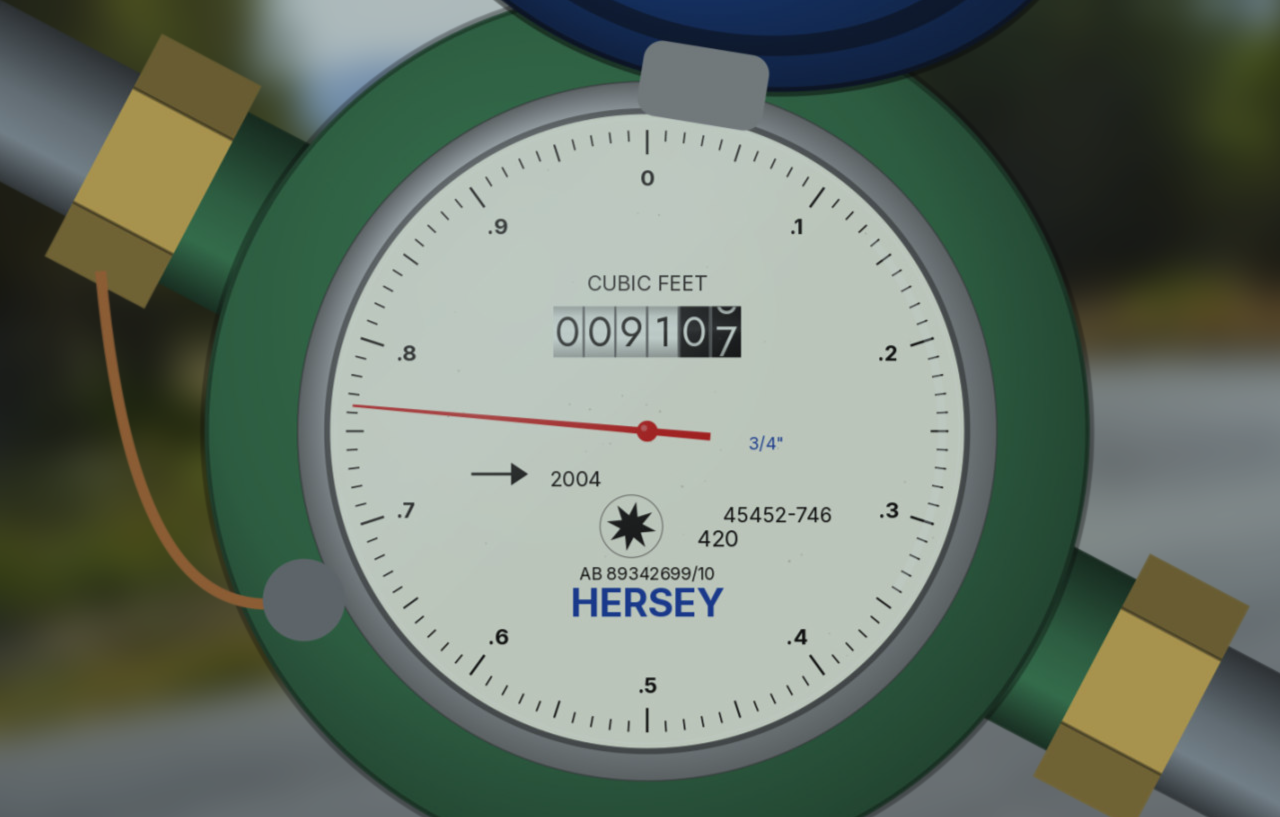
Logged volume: 9106.76 ft³
